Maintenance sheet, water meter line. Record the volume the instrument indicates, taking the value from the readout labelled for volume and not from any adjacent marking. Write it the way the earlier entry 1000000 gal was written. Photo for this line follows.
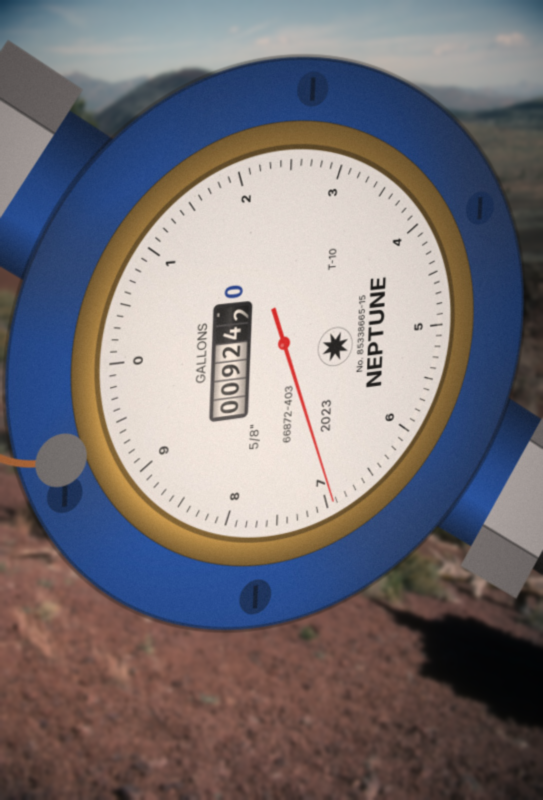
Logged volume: 92416.9 gal
